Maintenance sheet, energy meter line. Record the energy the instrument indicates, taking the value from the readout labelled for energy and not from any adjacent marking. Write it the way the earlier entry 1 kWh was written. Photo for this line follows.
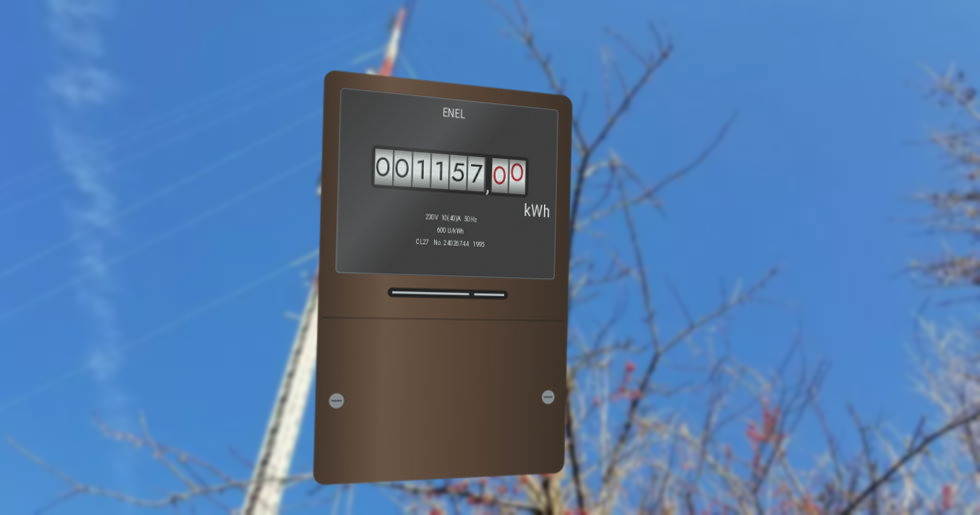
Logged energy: 1157.00 kWh
